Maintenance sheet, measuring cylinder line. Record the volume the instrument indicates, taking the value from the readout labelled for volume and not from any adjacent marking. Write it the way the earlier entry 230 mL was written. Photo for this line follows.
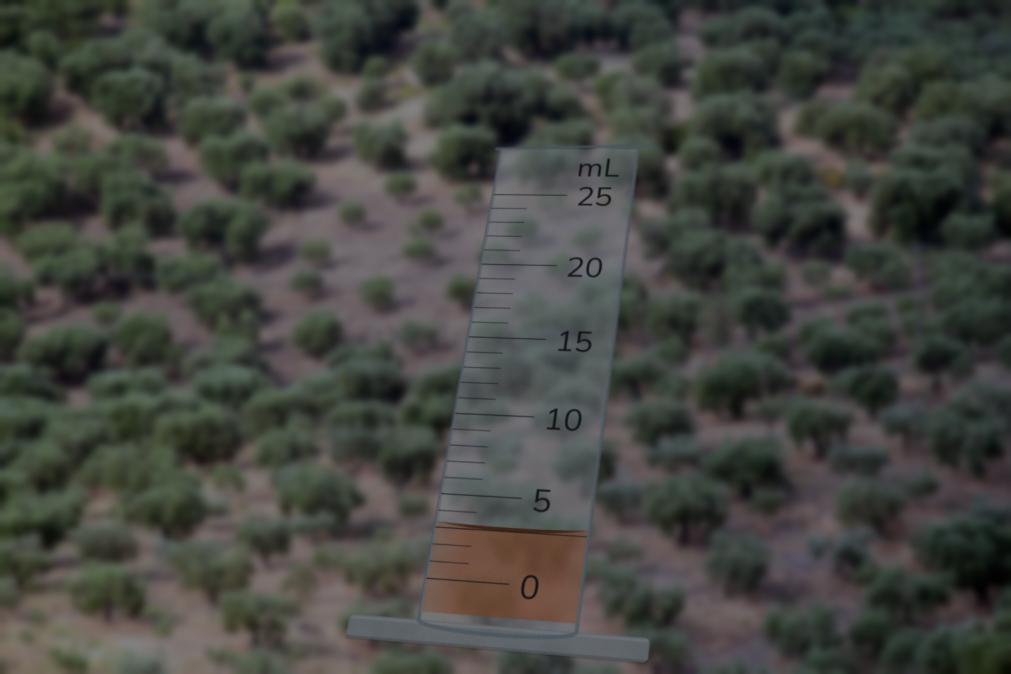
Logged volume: 3 mL
